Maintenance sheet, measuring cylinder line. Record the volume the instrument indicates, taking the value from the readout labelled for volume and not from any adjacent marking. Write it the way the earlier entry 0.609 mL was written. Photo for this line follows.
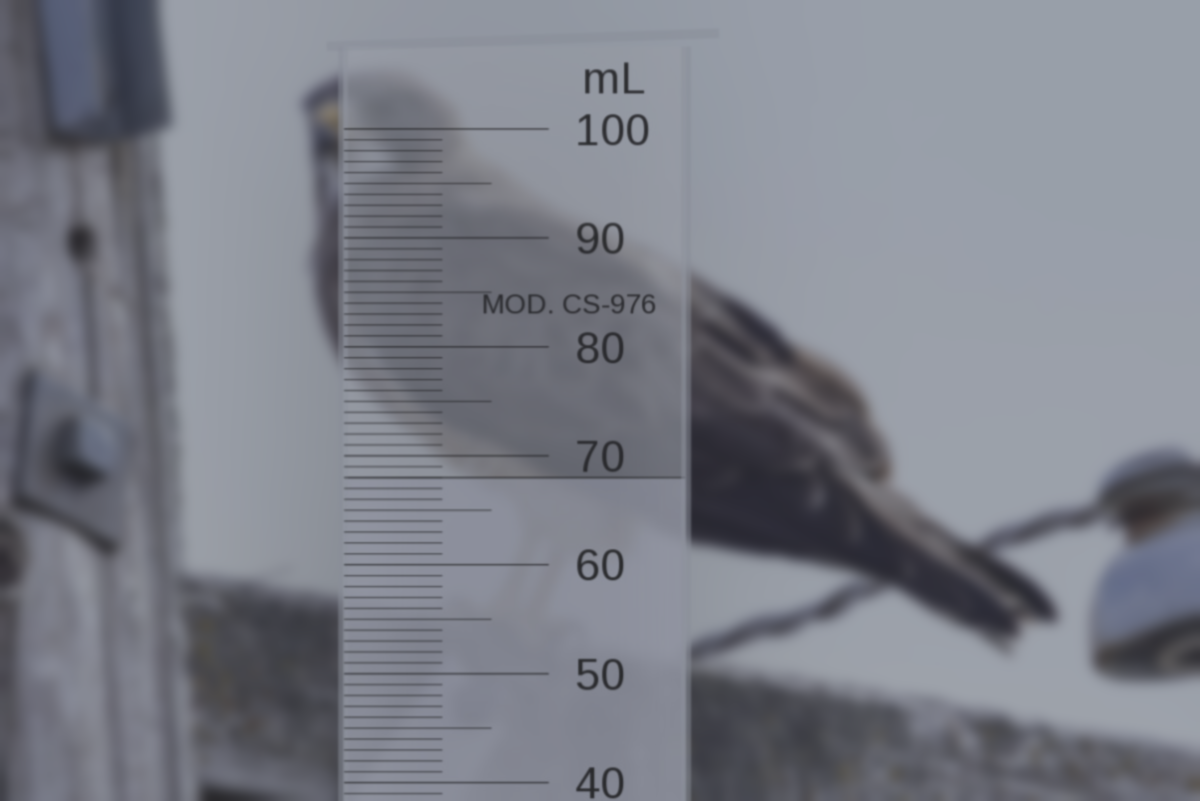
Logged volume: 68 mL
